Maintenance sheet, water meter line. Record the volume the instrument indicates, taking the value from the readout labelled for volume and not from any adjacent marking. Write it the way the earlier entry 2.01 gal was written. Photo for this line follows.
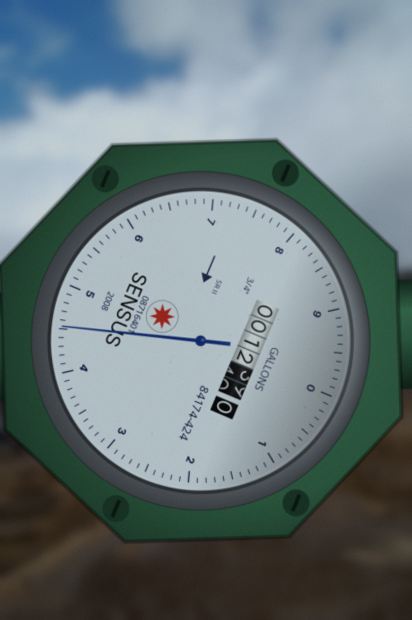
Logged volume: 12394.5 gal
